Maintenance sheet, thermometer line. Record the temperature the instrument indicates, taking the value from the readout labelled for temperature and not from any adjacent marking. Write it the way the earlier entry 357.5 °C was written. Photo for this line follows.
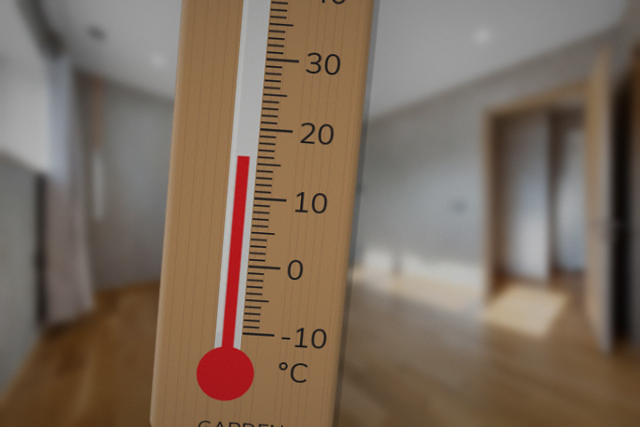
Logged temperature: 16 °C
